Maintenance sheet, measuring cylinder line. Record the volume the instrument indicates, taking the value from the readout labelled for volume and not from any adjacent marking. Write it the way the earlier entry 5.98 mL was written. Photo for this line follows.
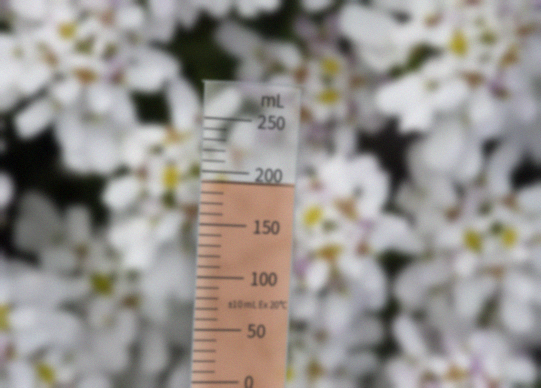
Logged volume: 190 mL
